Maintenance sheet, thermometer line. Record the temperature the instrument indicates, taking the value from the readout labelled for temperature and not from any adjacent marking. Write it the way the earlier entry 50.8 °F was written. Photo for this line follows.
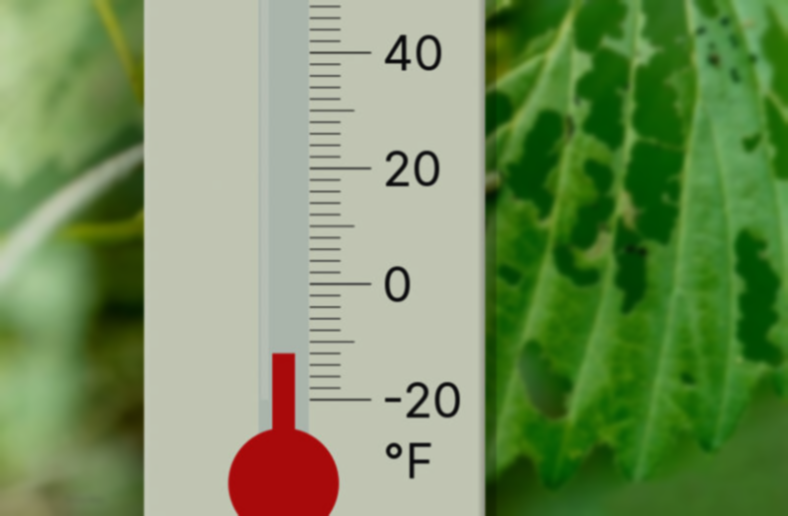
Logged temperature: -12 °F
